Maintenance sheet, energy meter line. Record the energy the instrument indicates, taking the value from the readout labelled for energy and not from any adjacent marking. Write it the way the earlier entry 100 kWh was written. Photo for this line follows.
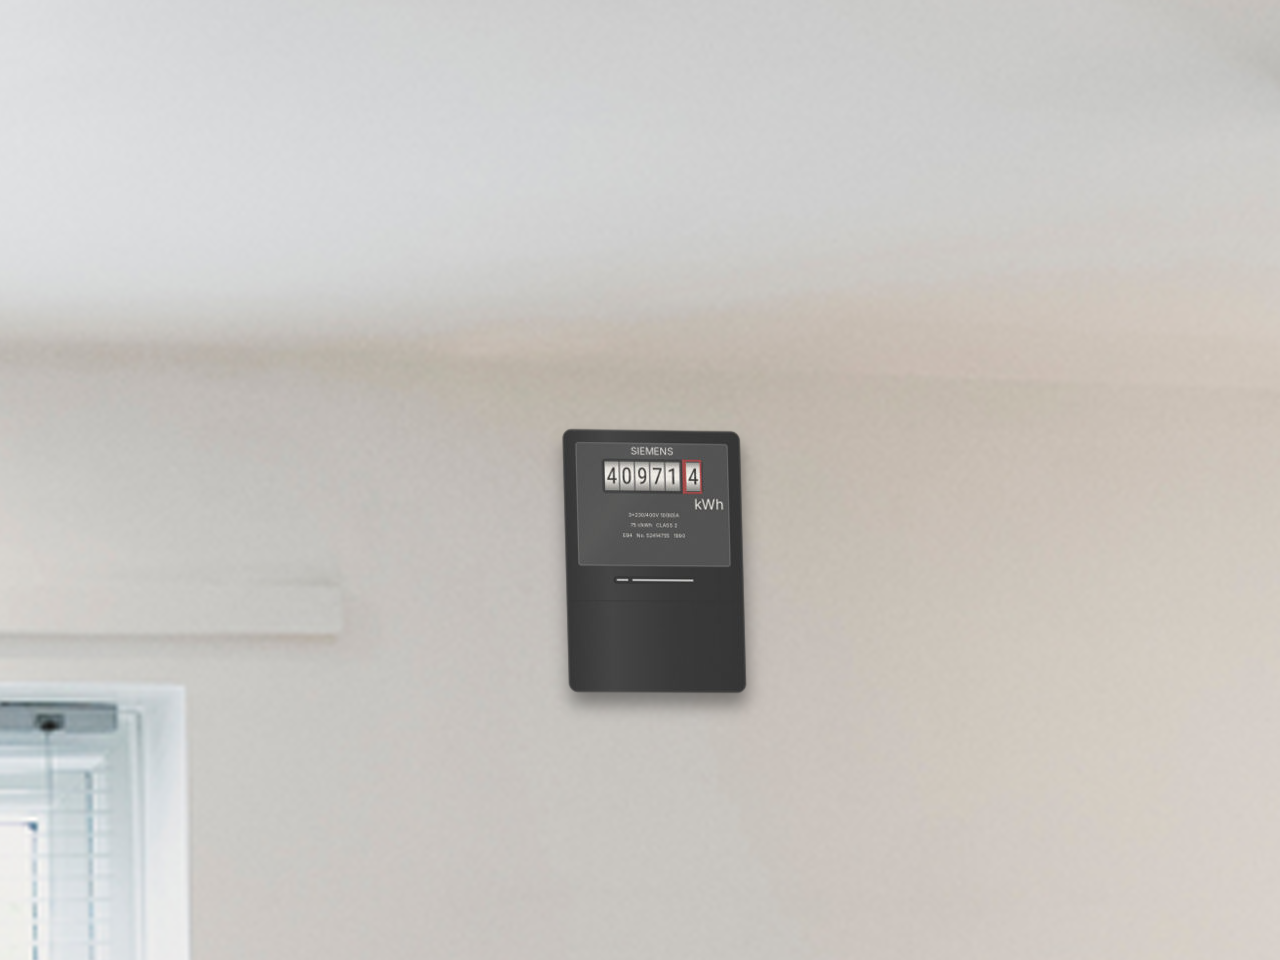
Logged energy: 40971.4 kWh
